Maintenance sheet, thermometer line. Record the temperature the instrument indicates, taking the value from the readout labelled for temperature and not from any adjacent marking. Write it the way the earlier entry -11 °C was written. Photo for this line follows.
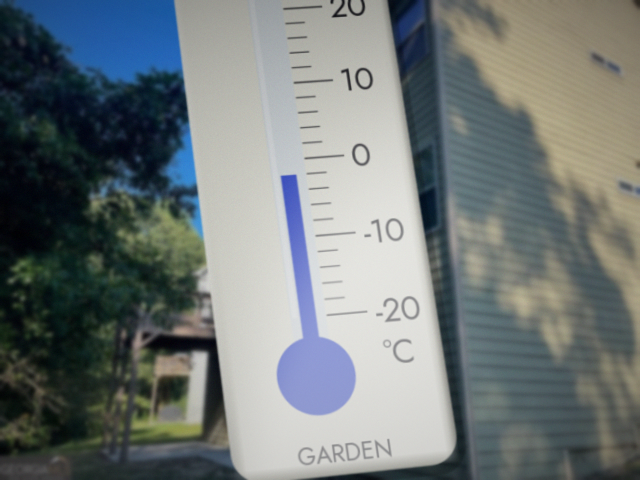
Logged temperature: -2 °C
